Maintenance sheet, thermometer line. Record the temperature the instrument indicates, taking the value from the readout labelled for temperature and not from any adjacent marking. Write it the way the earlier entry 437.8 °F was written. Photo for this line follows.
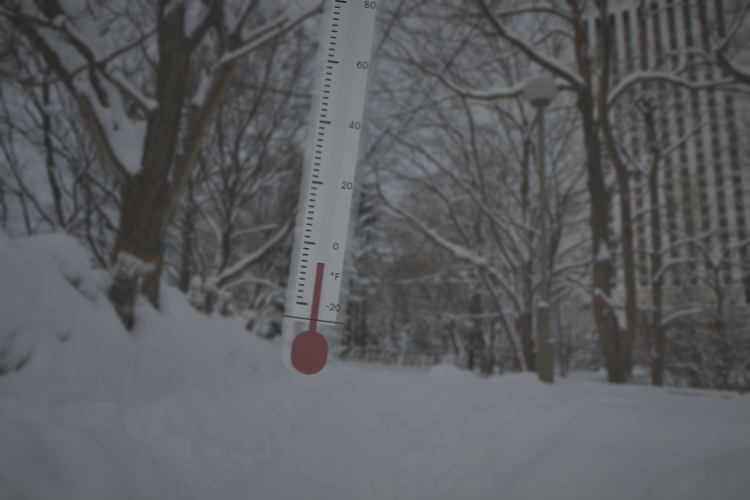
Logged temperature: -6 °F
